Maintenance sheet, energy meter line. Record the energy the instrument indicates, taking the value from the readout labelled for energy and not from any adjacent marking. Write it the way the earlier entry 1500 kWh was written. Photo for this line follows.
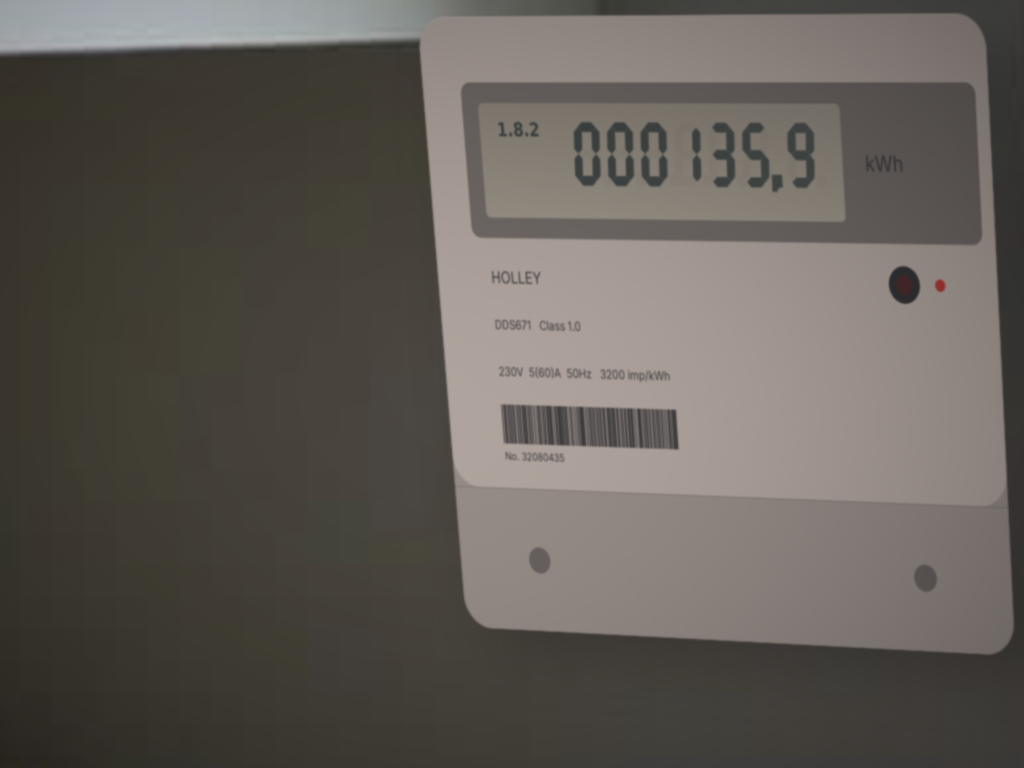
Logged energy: 135.9 kWh
